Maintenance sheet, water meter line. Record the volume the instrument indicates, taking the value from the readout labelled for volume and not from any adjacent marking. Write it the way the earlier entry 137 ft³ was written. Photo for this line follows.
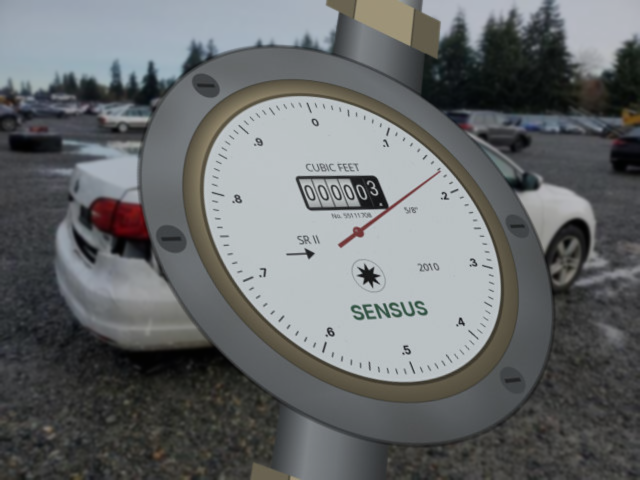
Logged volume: 3.17 ft³
